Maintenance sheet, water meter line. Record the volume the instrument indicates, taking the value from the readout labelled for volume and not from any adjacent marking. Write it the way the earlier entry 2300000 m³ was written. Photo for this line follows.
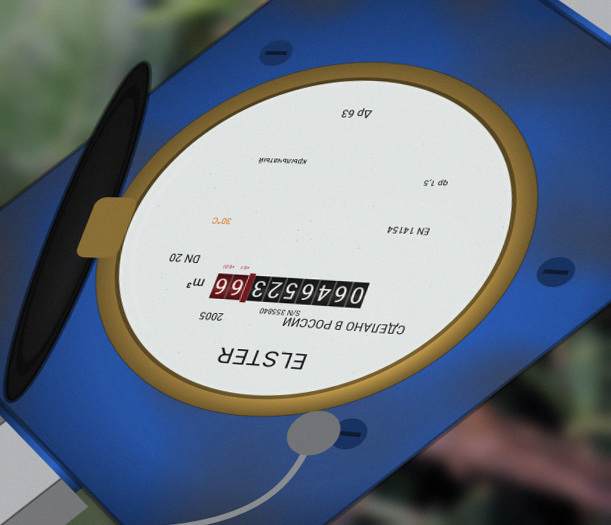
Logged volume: 646523.66 m³
